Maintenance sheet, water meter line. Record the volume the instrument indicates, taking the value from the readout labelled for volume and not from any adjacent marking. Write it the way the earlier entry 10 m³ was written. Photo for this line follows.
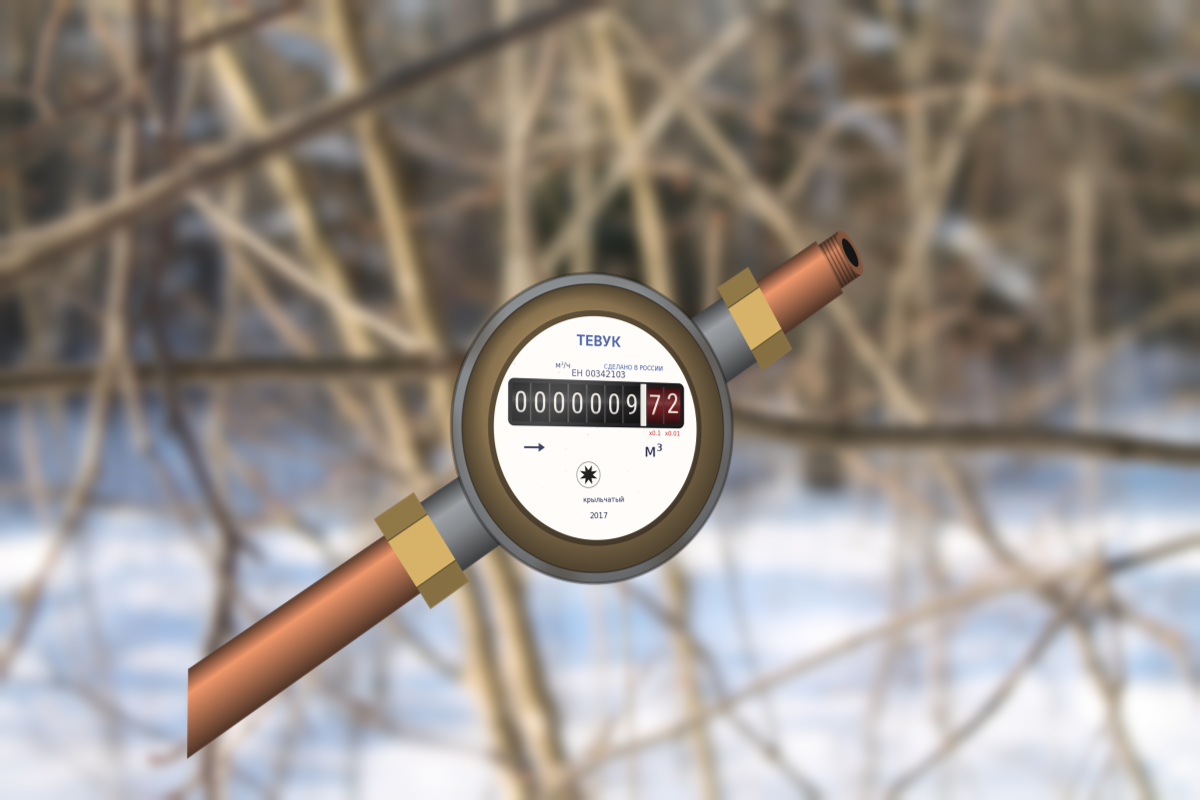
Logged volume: 9.72 m³
